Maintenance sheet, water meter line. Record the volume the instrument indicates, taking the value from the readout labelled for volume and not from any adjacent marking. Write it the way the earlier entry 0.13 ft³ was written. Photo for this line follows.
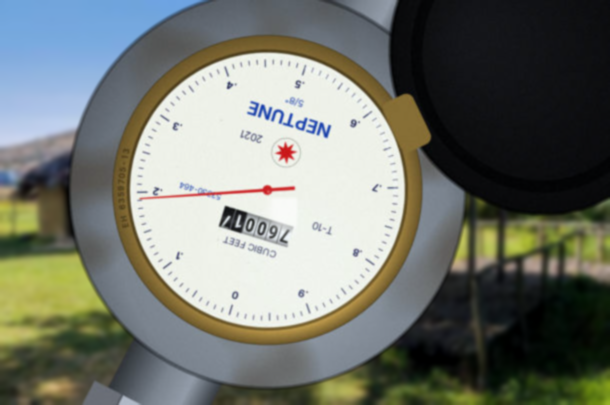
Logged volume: 760017.19 ft³
